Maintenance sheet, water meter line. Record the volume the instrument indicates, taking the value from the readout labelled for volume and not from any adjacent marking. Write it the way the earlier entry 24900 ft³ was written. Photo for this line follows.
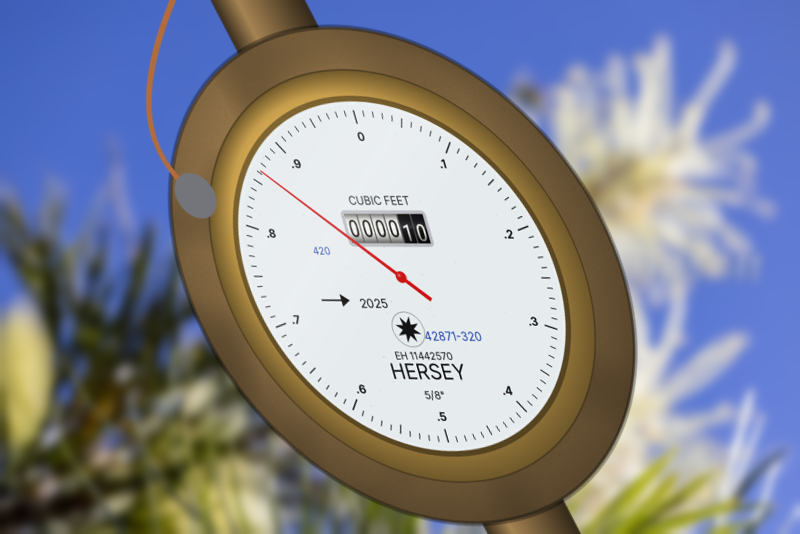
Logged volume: 9.86 ft³
